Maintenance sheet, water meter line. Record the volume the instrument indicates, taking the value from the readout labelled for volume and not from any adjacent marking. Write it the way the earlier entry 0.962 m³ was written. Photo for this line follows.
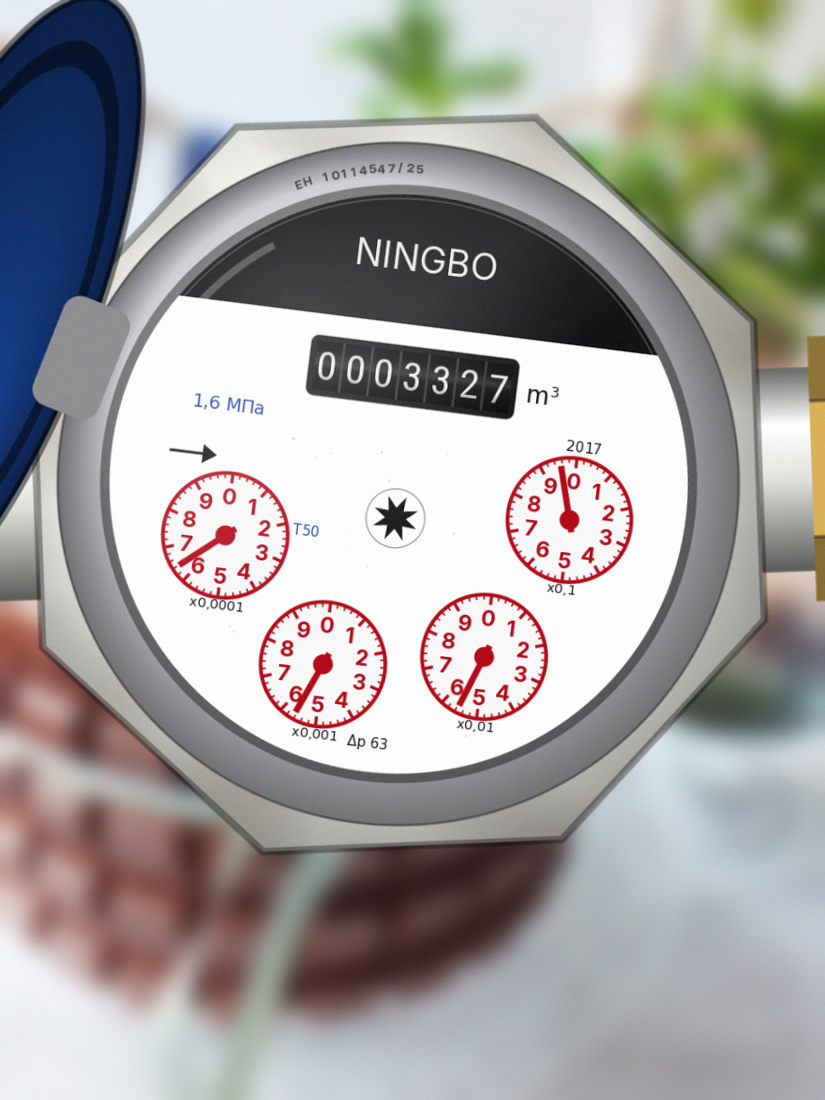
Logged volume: 3326.9556 m³
